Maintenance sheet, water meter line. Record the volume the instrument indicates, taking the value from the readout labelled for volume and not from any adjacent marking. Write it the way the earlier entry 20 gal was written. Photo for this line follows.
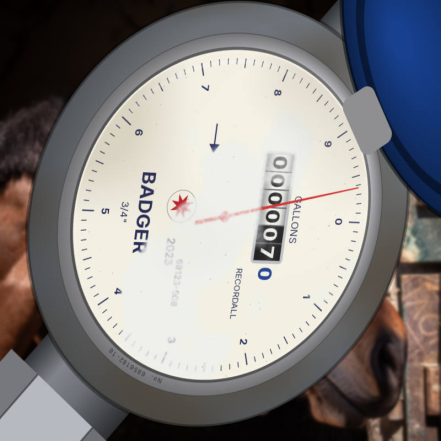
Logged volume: 69.6 gal
